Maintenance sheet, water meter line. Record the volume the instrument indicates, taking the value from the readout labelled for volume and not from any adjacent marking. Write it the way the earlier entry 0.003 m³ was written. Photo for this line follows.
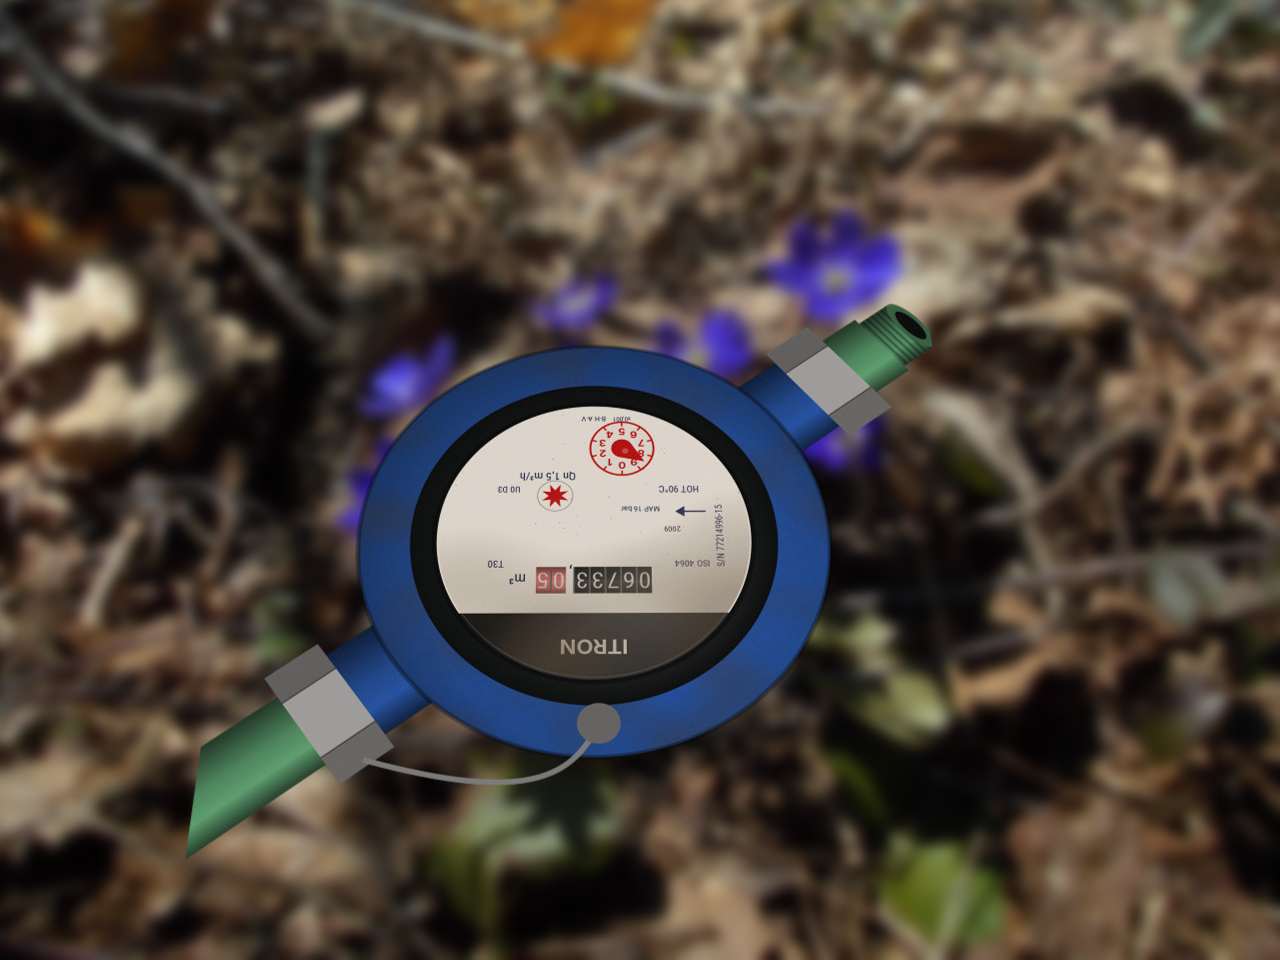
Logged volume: 6733.058 m³
